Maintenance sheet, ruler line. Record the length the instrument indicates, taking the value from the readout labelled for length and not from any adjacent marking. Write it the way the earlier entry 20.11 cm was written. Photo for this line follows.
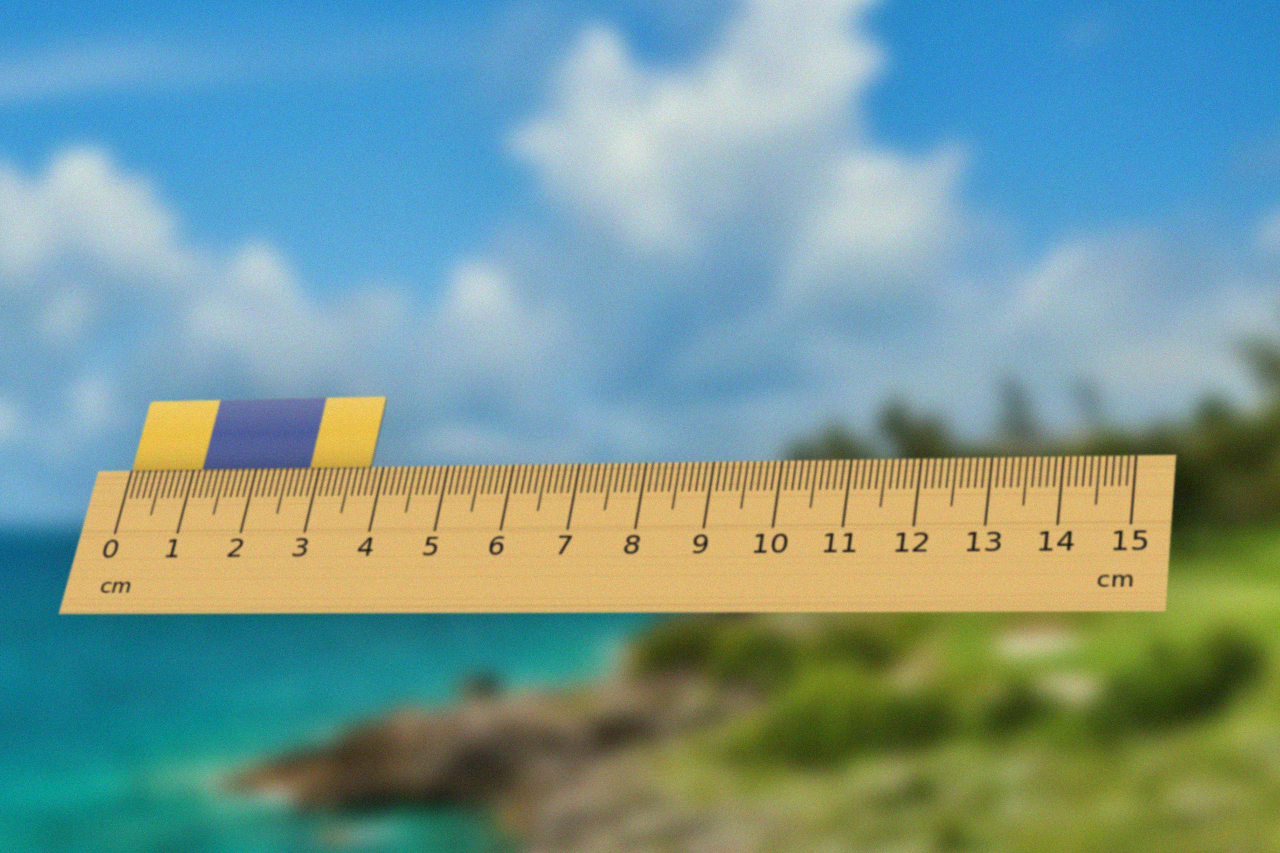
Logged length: 3.8 cm
